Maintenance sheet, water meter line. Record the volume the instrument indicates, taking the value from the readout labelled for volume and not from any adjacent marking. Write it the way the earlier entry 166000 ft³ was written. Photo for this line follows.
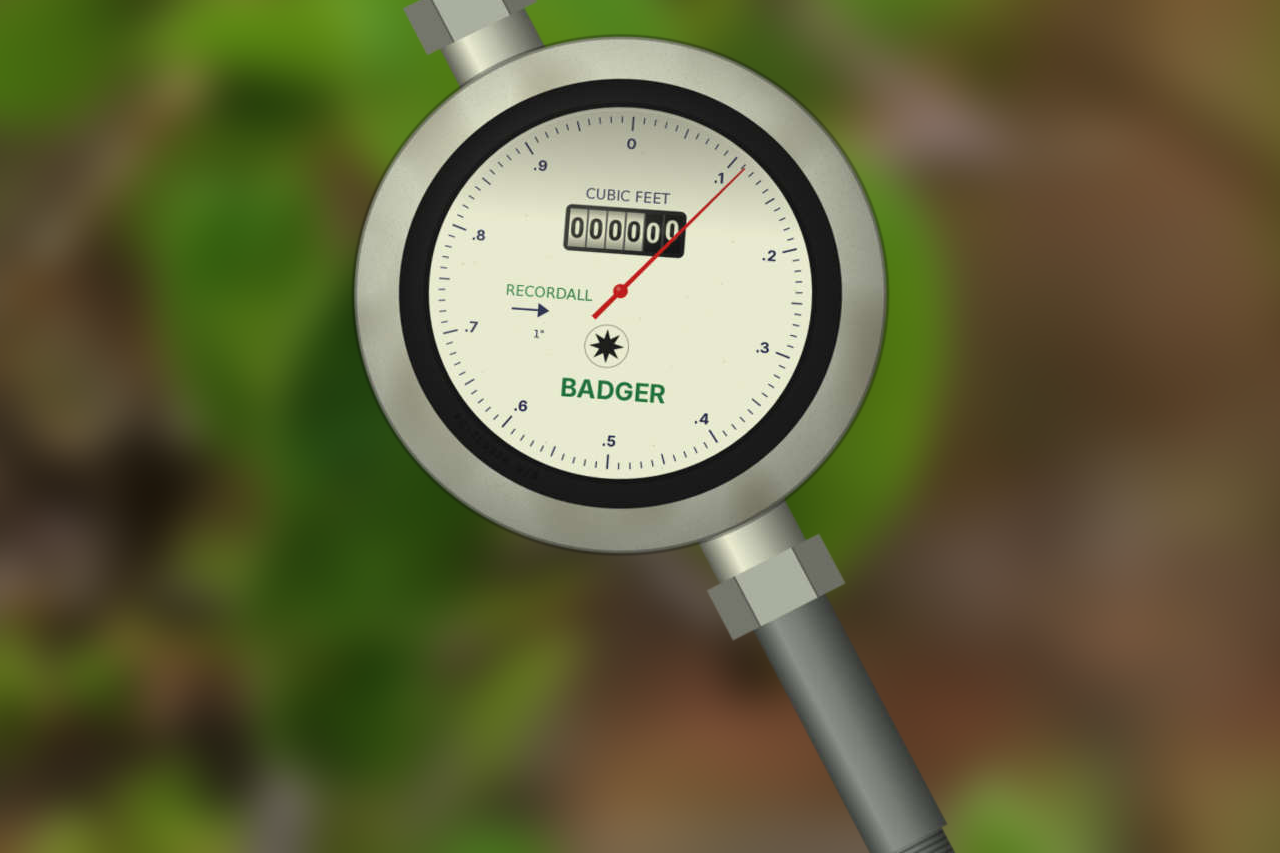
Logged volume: 0.11 ft³
